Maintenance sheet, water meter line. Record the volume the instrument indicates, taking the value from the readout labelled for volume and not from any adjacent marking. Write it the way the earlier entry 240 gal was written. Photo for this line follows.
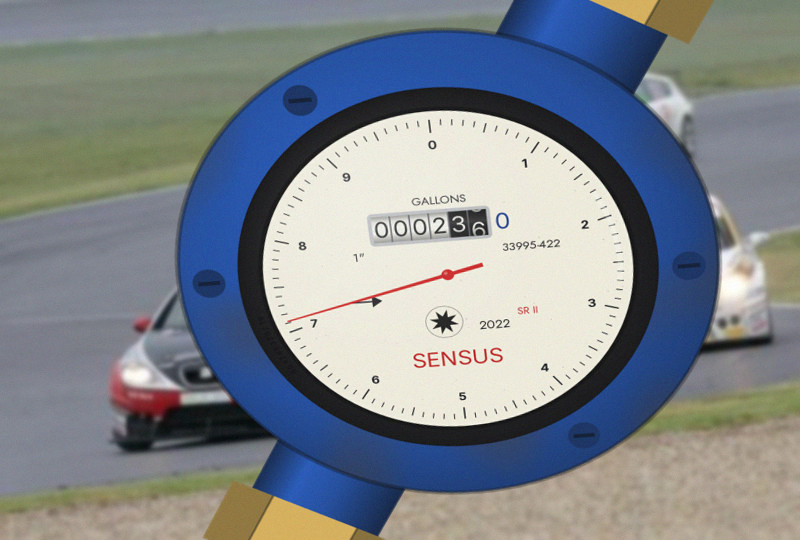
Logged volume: 2357.1 gal
